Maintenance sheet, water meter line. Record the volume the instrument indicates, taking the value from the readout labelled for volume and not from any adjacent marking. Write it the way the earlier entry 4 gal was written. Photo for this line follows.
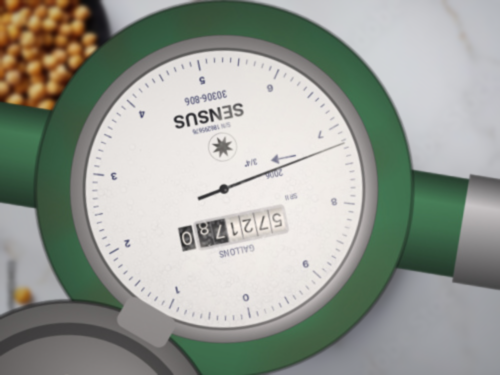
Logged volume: 5721777.2 gal
